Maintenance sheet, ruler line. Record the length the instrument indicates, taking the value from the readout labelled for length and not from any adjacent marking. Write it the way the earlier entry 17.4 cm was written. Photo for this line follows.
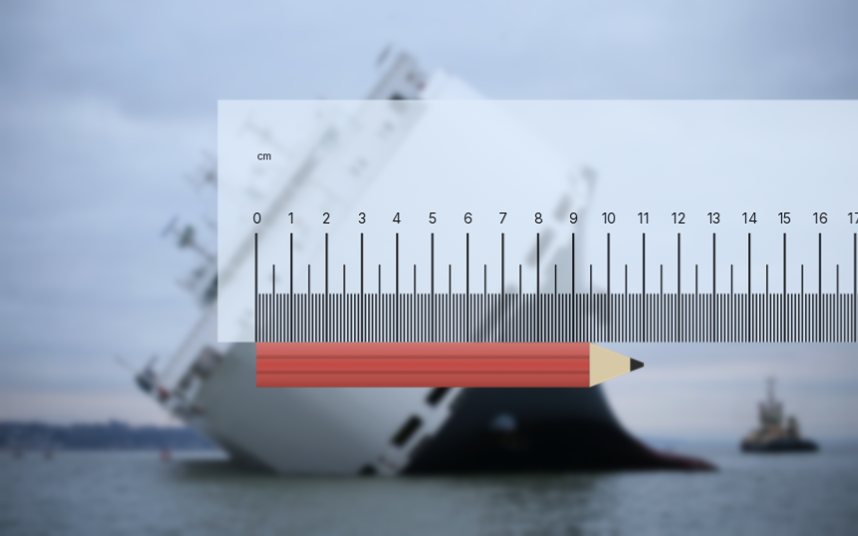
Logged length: 11 cm
